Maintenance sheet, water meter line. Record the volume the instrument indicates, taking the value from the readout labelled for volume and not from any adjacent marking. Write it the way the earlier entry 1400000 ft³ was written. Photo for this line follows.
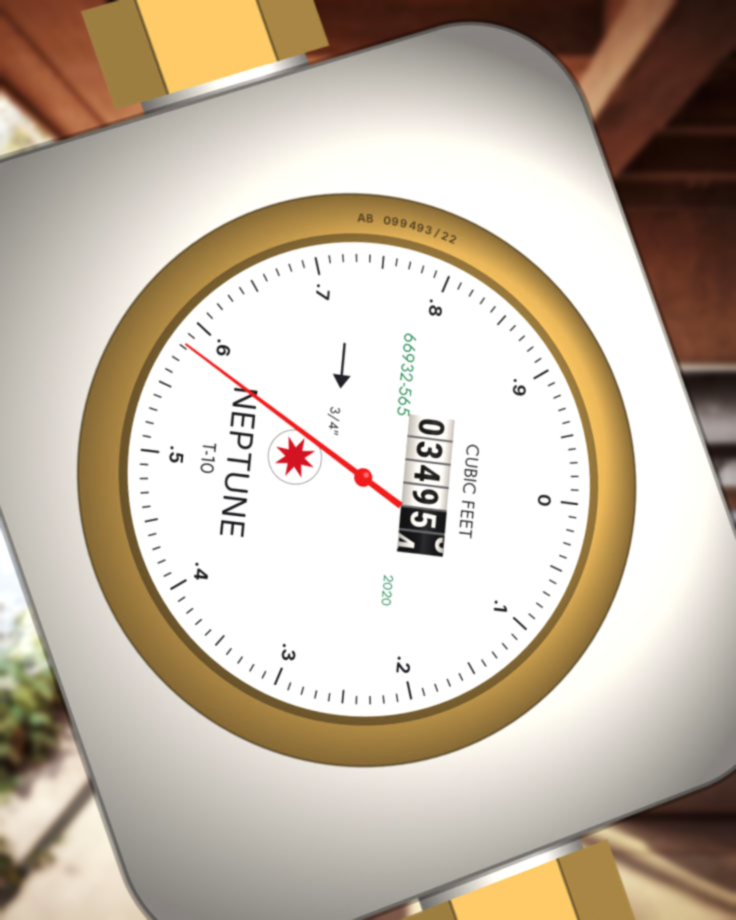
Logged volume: 34953.58 ft³
